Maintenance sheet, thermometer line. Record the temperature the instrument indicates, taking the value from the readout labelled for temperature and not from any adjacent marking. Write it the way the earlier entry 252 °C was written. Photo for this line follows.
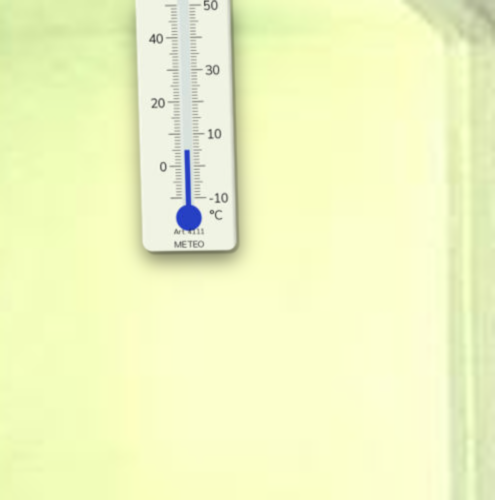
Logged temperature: 5 °C
